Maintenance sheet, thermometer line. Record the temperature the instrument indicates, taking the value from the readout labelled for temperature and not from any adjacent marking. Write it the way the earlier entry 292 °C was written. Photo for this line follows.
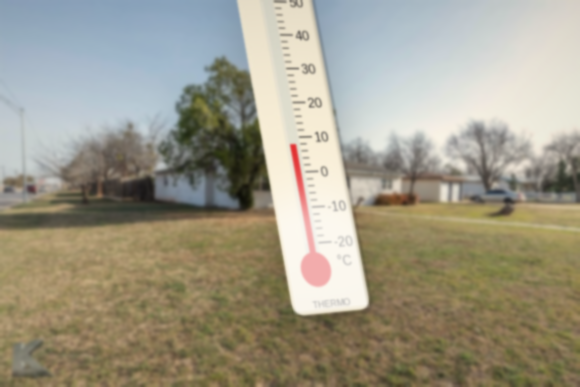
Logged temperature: 8 °C
